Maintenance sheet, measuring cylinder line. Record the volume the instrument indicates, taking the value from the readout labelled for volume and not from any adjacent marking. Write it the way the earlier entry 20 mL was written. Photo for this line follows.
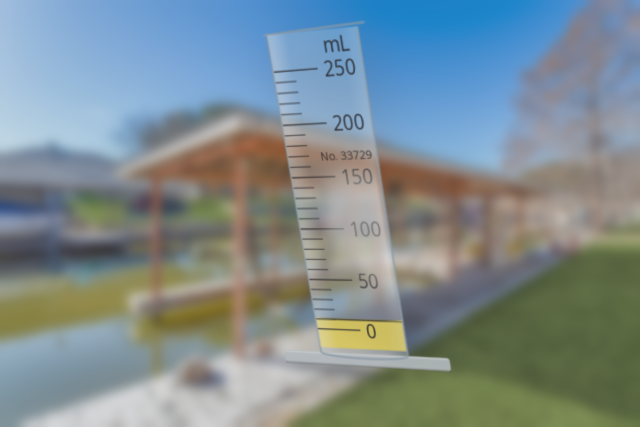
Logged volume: 10 mL
